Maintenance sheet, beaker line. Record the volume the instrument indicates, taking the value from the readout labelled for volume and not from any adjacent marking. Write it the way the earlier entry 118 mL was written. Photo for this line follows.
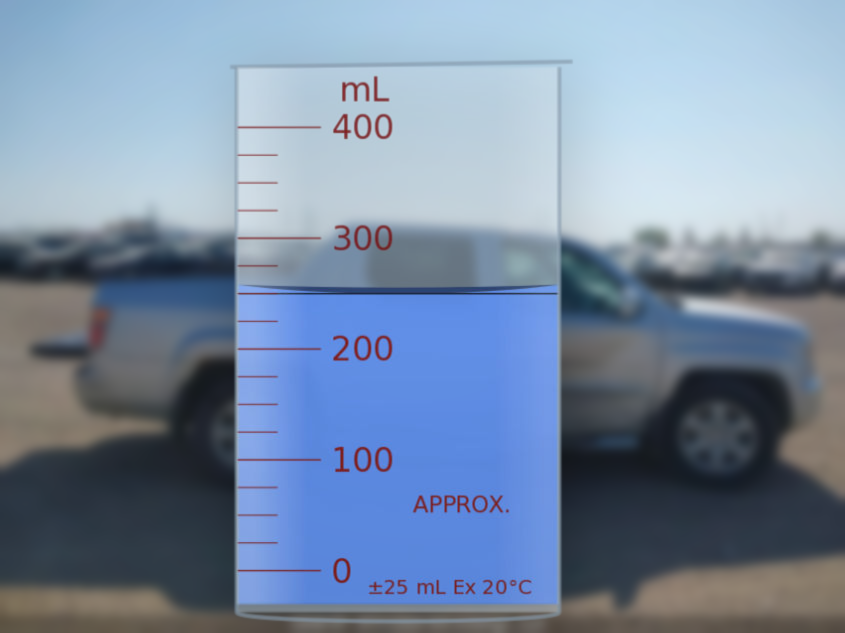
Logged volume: 250 mL
